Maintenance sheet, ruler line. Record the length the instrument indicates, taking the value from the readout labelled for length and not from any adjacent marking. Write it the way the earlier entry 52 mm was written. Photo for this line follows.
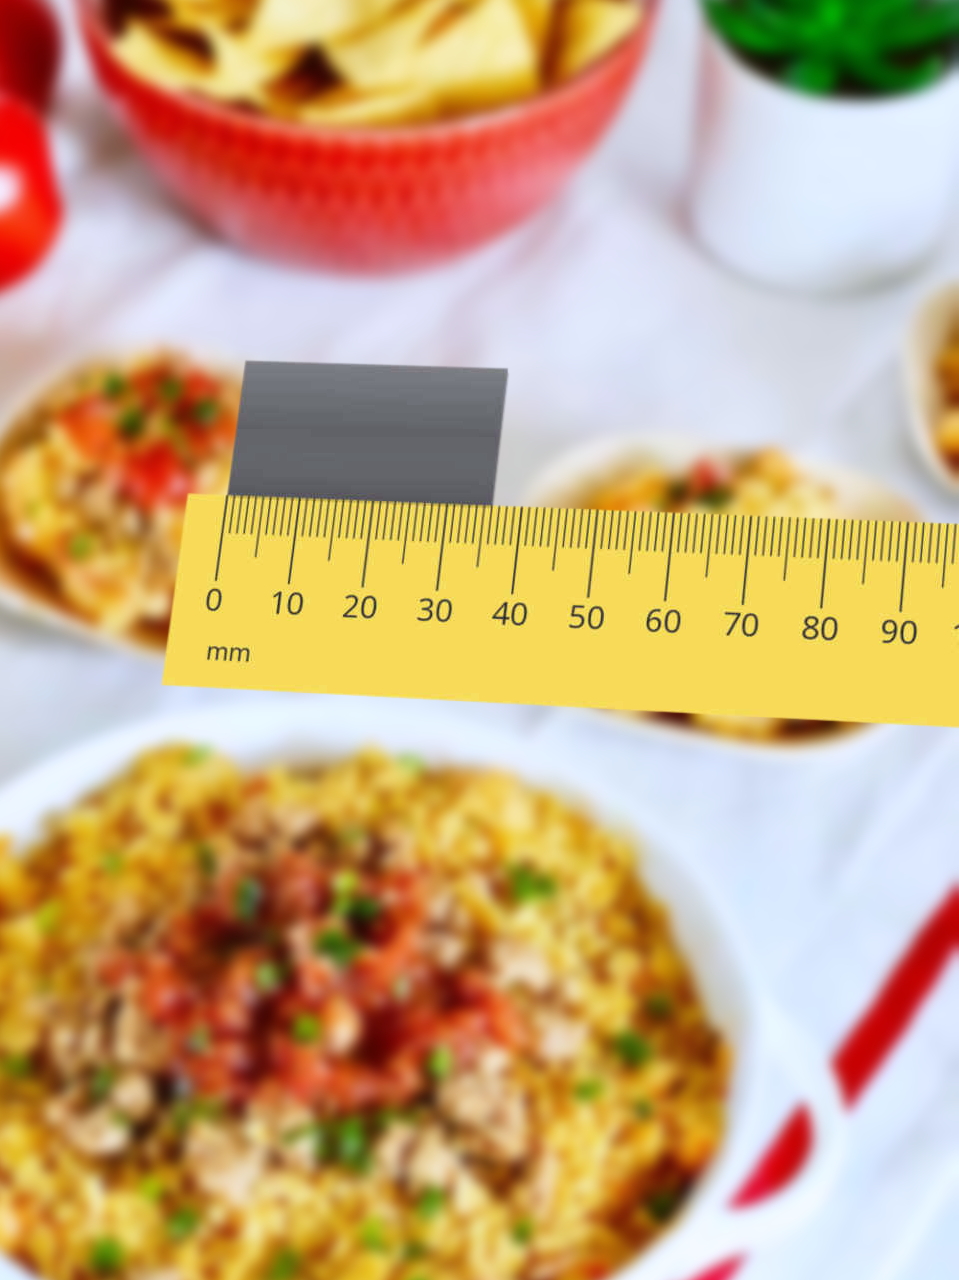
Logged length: 36 mm
